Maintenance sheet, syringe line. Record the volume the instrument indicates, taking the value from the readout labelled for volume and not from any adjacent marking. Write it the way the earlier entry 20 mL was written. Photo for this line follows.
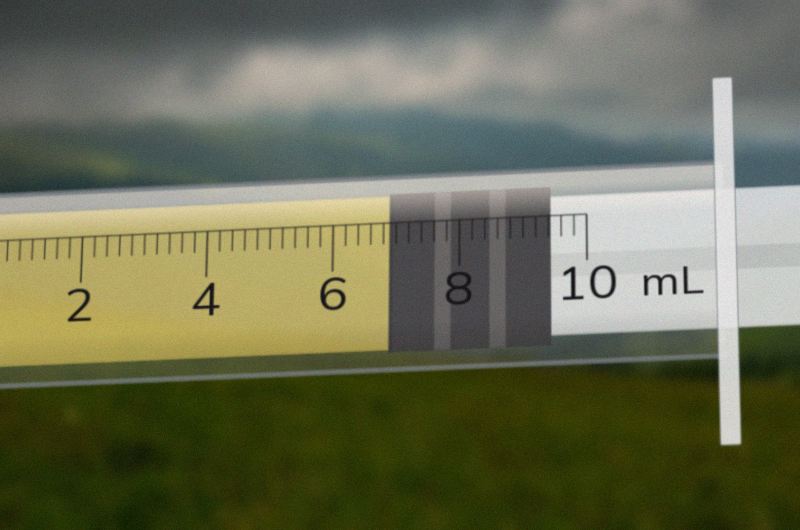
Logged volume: 6.9 mL
